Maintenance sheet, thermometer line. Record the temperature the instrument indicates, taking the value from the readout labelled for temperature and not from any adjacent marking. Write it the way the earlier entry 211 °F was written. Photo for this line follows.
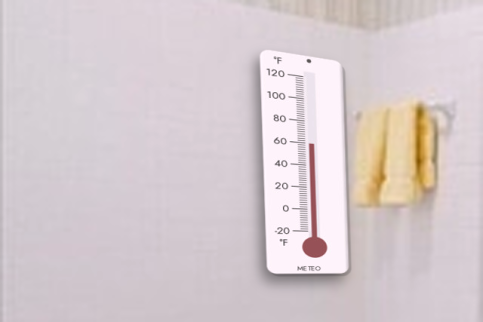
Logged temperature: 60 °F
